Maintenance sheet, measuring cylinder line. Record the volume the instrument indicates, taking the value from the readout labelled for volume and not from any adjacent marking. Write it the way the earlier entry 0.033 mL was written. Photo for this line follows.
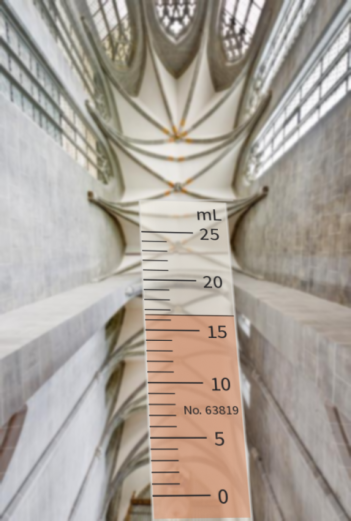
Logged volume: 16.5 mL
